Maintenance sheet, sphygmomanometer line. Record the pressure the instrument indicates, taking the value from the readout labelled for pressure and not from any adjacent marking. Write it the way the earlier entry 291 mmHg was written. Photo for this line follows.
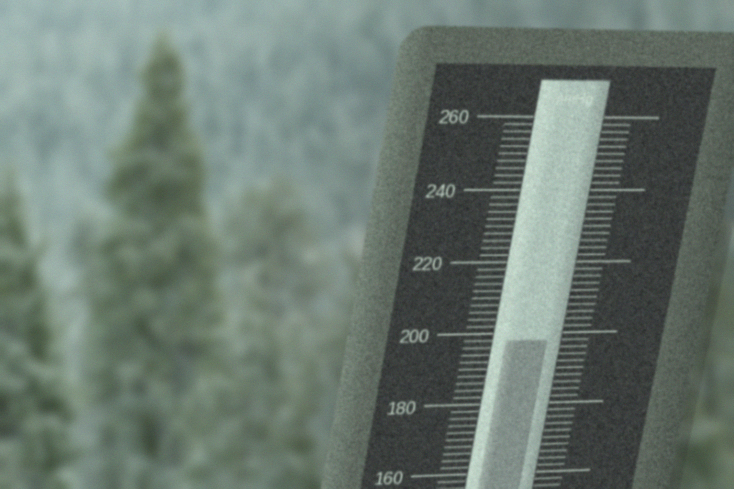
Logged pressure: 198 mmHg
